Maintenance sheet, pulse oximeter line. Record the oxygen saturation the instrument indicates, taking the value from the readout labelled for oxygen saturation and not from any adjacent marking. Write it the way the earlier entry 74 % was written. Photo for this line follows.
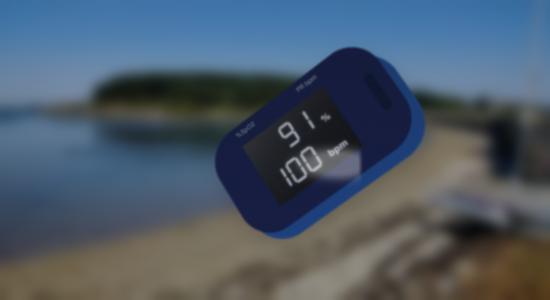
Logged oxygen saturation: 91 %
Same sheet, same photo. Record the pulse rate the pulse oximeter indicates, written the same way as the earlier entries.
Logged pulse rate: 100 bpm
